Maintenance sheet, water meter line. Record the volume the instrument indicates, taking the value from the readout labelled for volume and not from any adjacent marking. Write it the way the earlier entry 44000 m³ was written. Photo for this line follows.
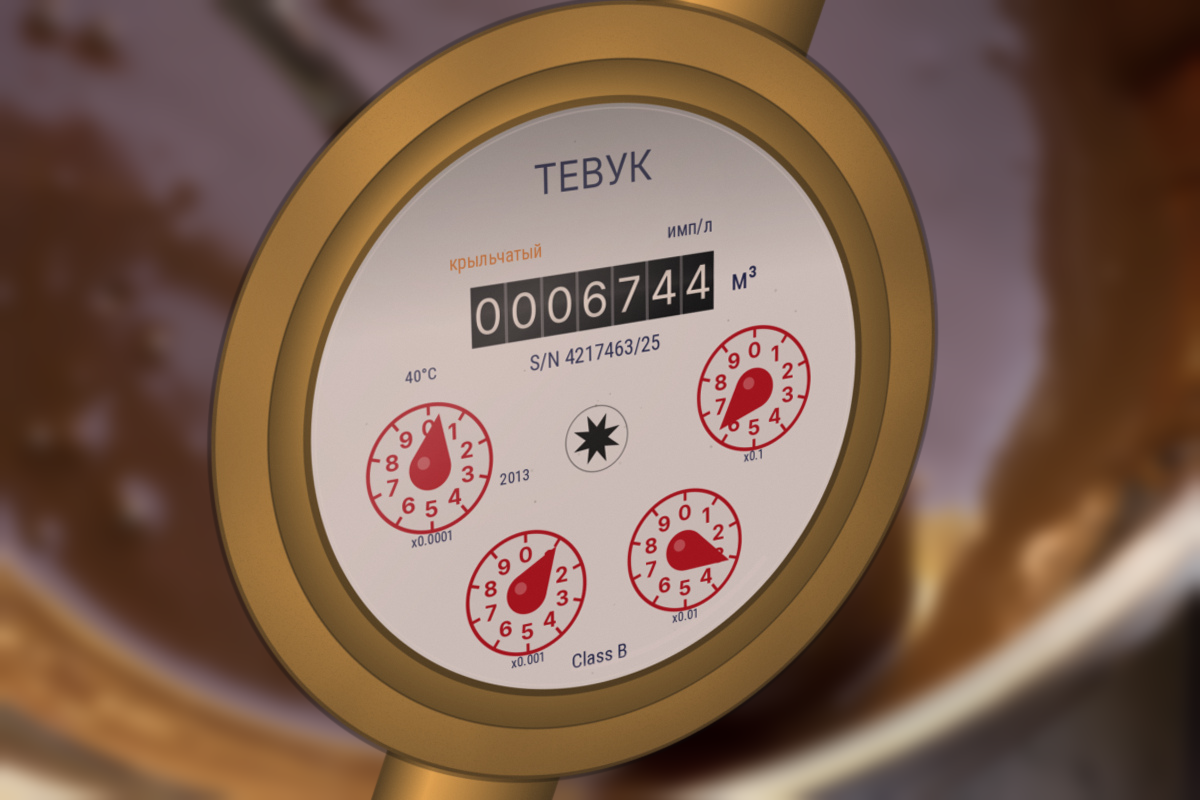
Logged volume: 6744.6310 m³
